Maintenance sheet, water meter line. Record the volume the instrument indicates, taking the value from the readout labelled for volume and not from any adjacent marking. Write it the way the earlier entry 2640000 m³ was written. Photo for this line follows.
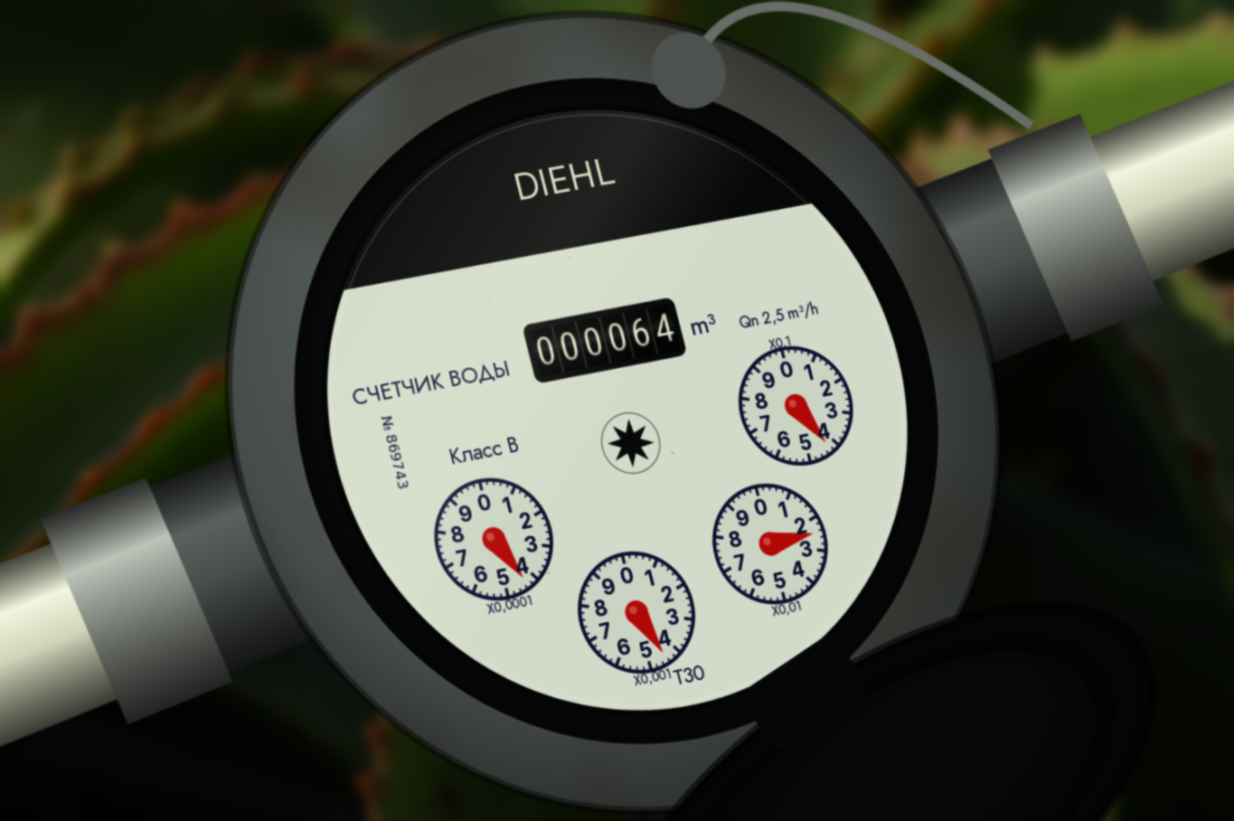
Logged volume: 64.4244 m³
